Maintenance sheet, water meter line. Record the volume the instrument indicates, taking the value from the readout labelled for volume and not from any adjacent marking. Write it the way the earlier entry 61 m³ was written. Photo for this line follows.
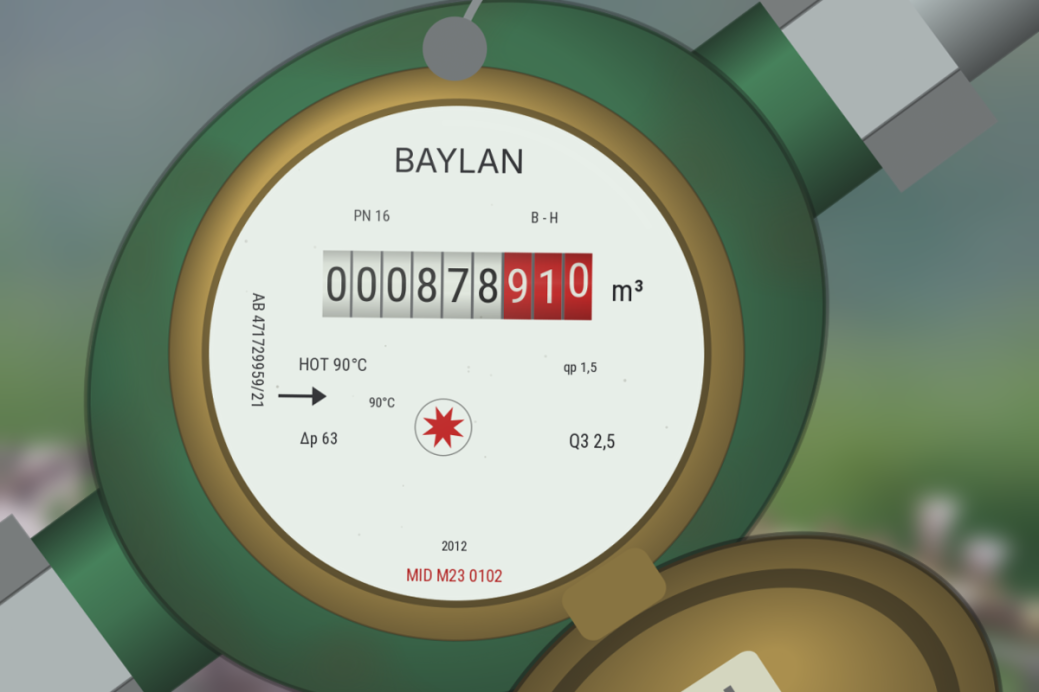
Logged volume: 878.910 m³
